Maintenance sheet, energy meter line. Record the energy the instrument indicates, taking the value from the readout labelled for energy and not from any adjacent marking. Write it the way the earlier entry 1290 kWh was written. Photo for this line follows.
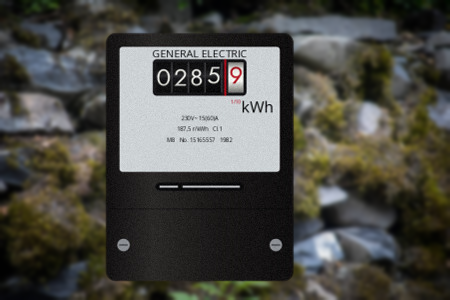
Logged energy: 285.9 kWh
